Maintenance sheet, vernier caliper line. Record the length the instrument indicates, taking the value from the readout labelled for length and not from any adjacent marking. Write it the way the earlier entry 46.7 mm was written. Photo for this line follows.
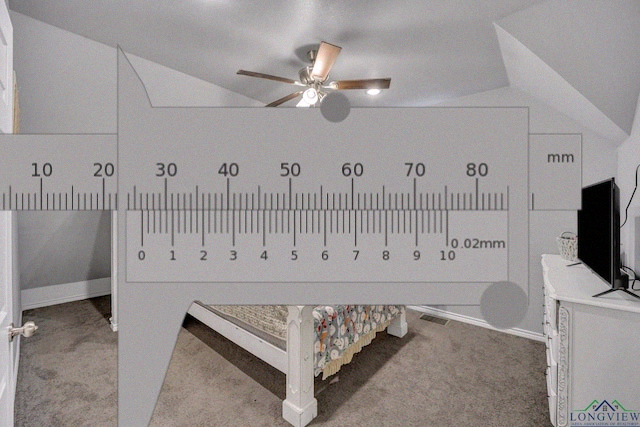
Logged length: 26.2 mm
